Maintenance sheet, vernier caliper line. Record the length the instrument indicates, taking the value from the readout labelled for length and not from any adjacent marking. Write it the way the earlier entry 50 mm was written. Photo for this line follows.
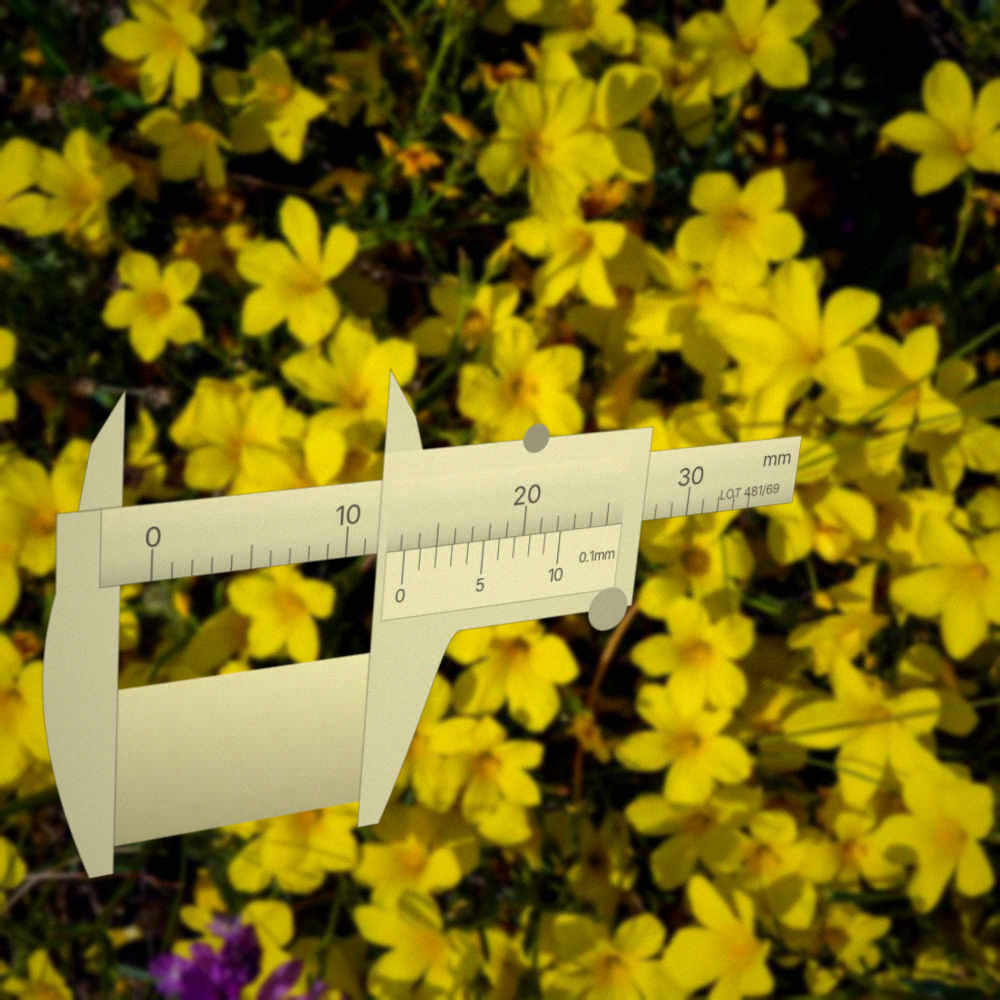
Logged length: 13.2 mm
